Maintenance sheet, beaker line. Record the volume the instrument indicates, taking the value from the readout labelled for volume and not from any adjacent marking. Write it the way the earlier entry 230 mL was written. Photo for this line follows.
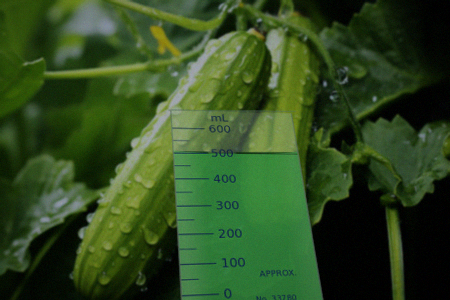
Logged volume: 500 mL
